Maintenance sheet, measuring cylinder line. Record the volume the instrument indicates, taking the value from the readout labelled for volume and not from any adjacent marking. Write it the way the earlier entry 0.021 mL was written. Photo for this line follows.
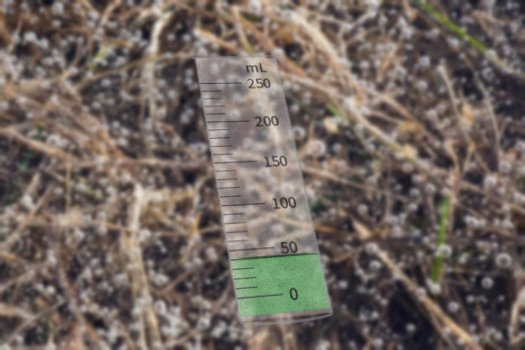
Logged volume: 40 mL
